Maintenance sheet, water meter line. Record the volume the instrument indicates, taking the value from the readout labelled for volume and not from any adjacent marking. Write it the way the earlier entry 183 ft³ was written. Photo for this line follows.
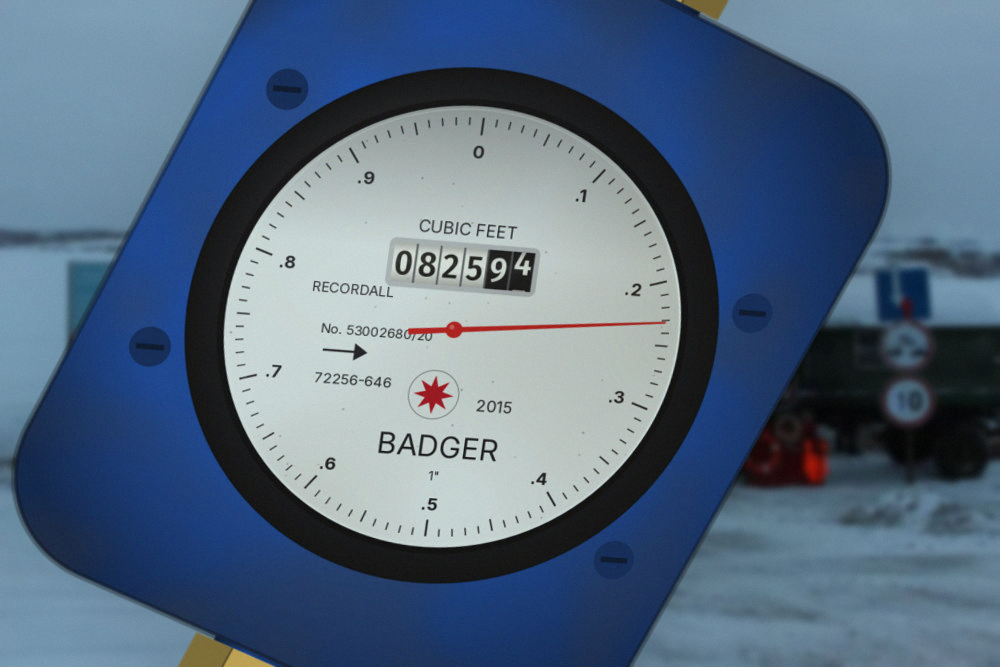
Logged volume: 82594.23 ft³
